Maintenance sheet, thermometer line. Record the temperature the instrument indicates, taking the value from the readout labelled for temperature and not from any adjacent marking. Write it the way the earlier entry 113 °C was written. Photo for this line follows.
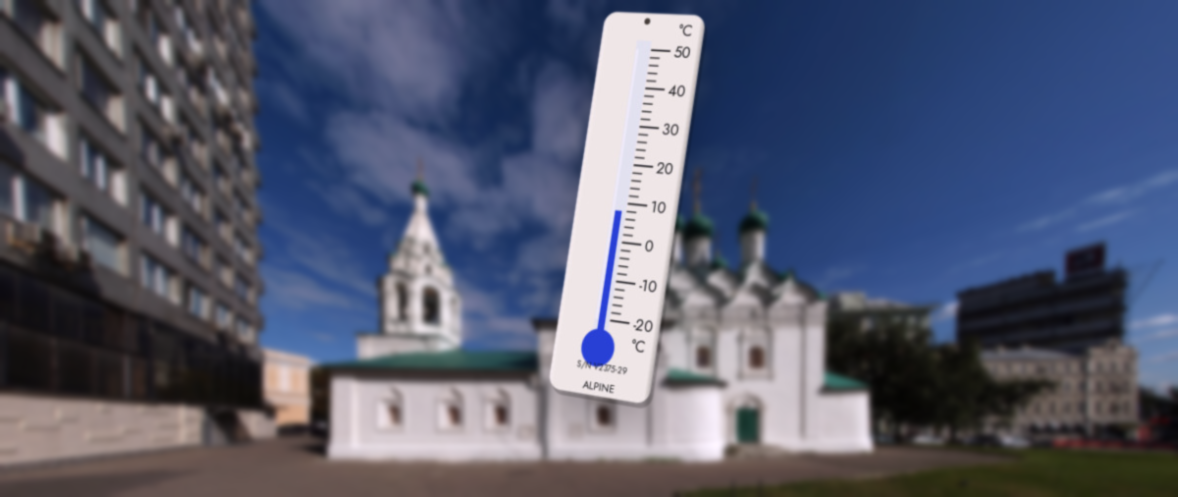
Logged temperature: 8 °C
